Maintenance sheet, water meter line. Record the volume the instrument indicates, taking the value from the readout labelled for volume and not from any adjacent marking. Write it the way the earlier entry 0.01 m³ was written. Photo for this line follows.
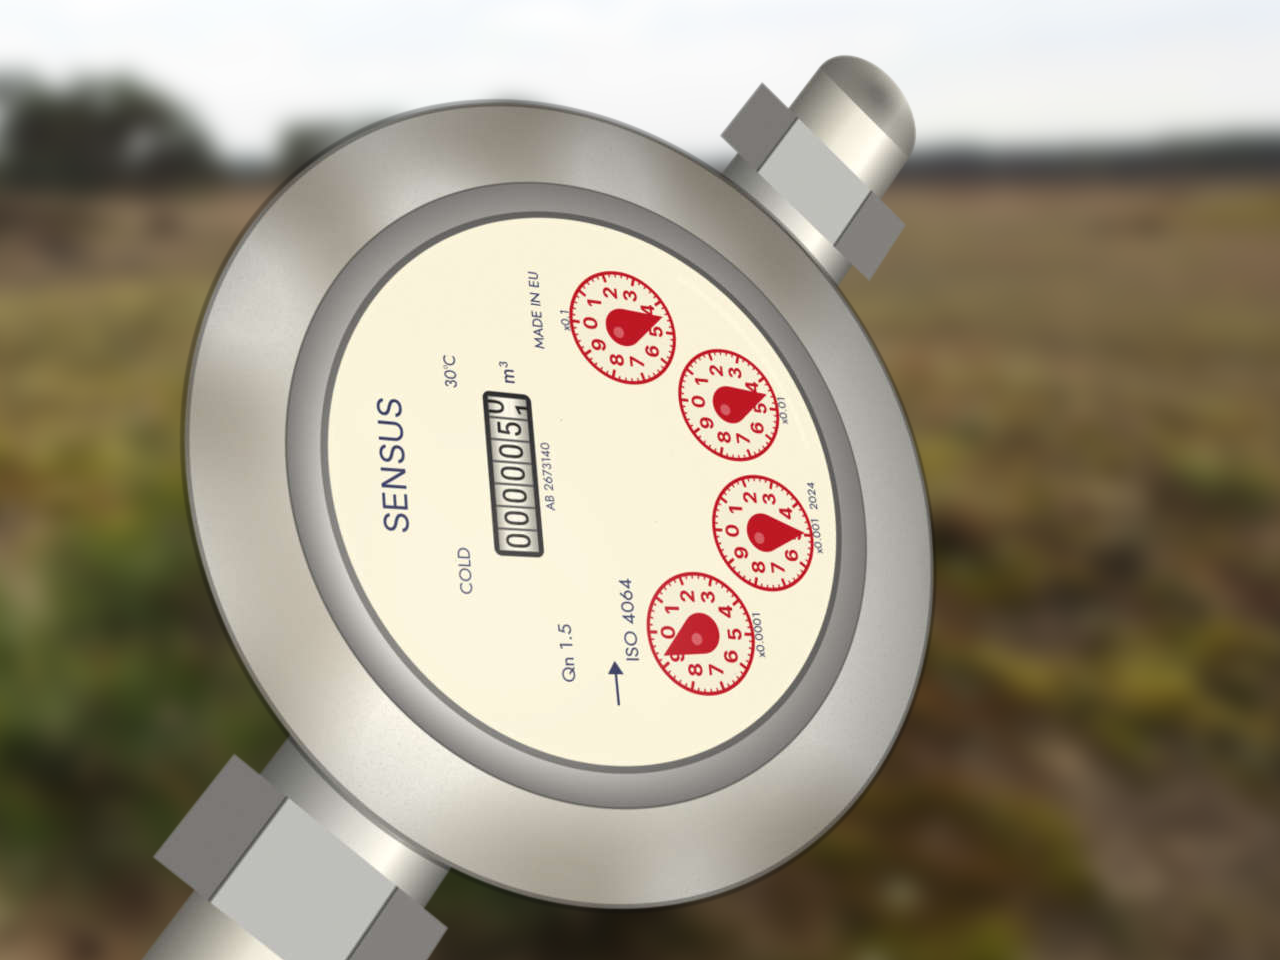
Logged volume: 50.4449 m³
